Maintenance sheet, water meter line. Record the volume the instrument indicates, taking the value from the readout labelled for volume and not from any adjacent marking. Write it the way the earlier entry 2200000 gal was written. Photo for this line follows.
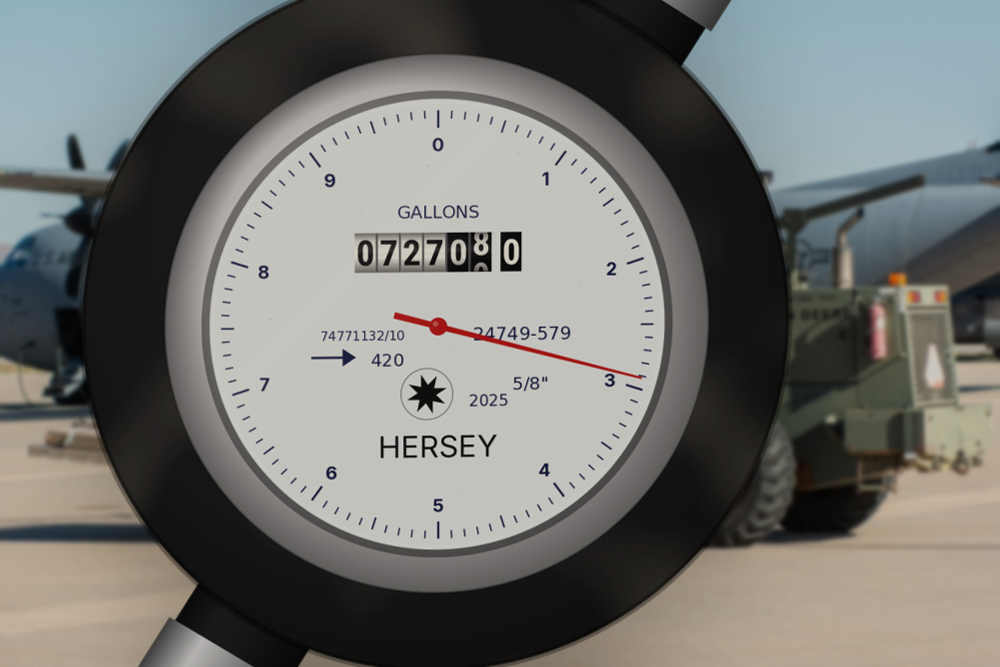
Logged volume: 727082.9 gal
